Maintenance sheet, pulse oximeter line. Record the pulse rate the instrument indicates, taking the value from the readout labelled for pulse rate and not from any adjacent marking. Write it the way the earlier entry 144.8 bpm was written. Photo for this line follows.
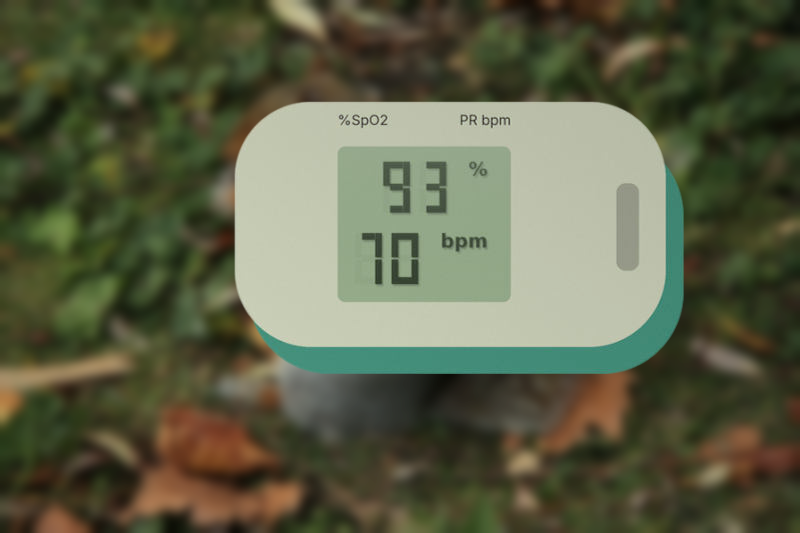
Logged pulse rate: 70 bpm
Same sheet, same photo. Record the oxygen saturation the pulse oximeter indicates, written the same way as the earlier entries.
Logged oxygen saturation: 93 %
